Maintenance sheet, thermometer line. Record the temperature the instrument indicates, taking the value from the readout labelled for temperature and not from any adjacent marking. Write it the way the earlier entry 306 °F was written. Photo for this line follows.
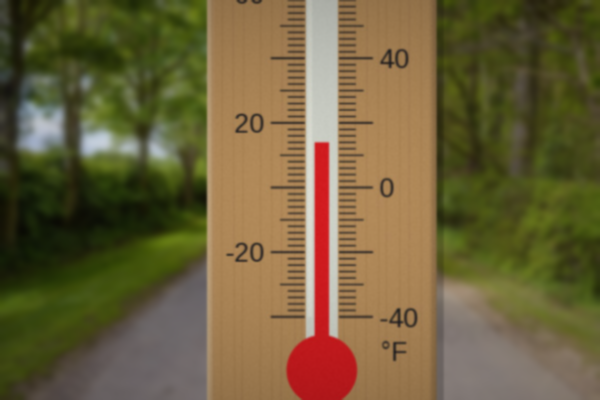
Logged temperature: 14 °F
